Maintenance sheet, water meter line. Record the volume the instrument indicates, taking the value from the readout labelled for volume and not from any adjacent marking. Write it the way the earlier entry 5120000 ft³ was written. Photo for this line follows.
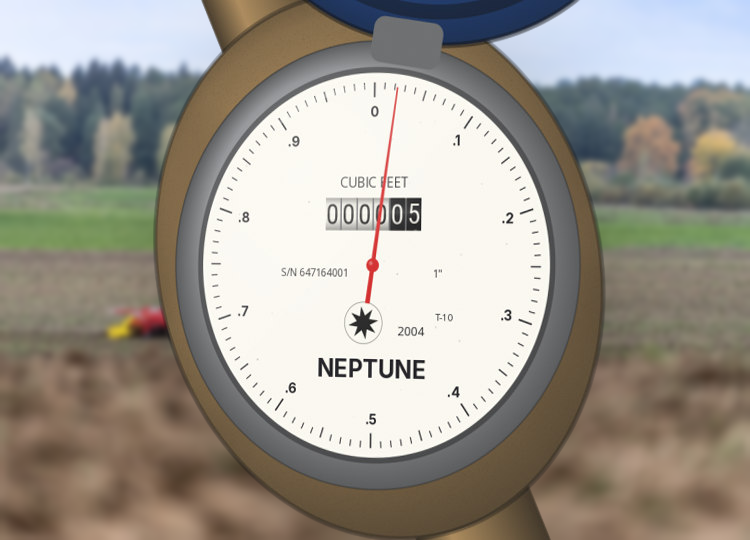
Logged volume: 5.02 ft³
